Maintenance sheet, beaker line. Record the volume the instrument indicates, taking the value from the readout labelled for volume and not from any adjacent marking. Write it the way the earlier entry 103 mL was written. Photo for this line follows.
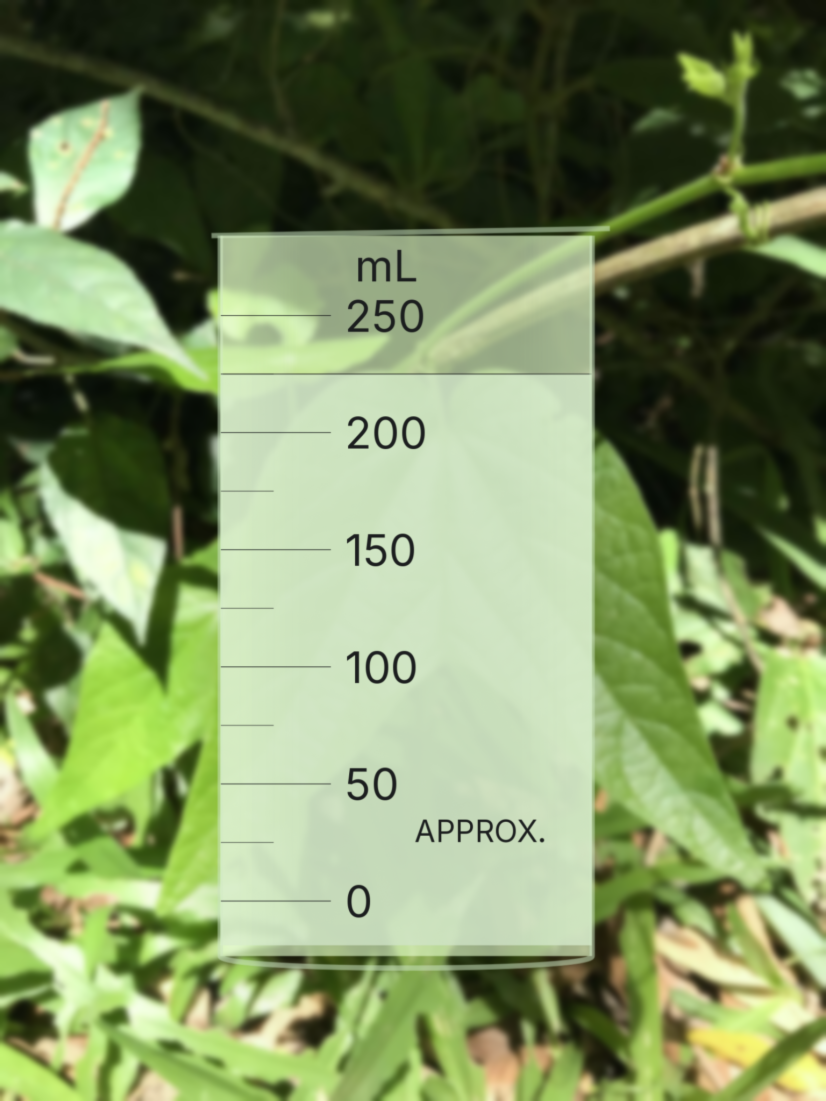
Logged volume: 225 mL
